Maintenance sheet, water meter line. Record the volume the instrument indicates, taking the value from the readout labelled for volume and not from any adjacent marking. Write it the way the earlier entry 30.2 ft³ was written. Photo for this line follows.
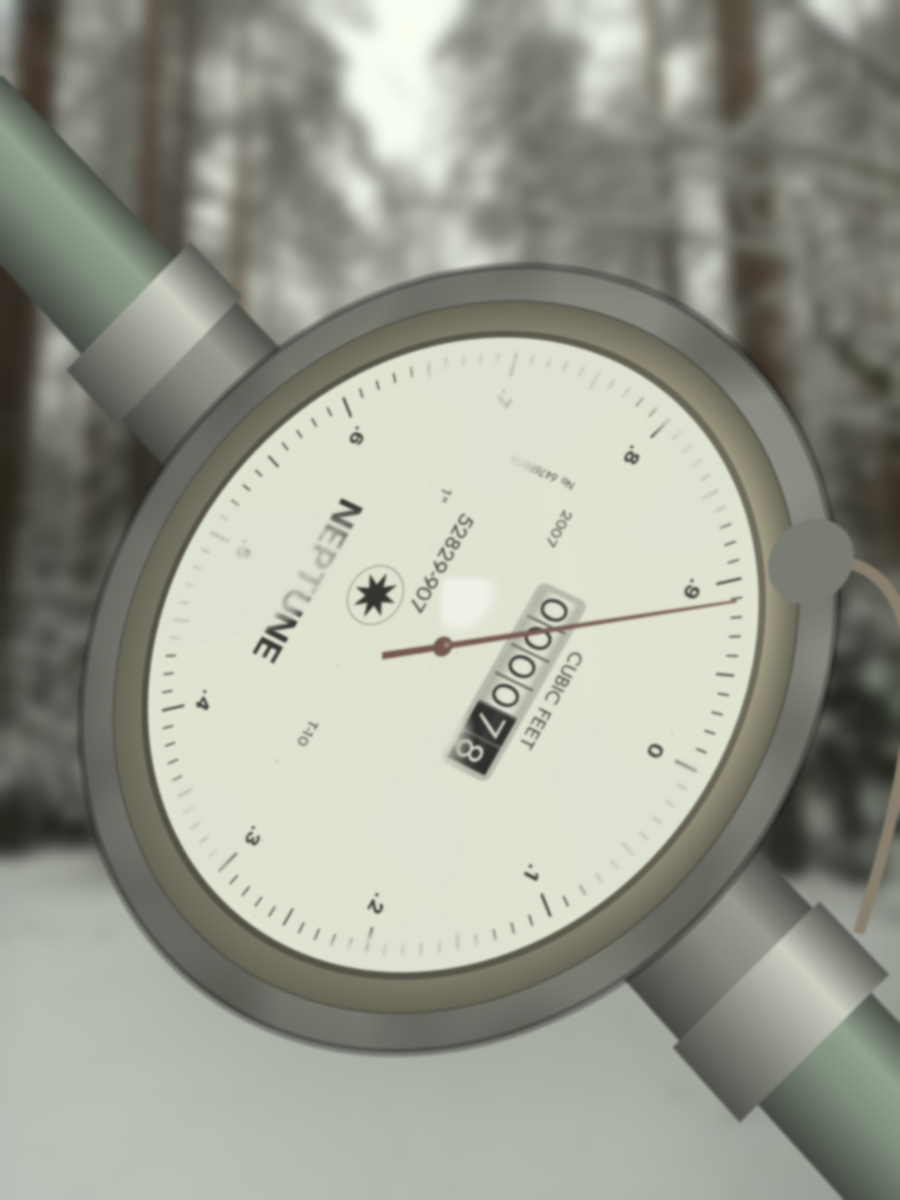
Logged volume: 77.91 ft³
